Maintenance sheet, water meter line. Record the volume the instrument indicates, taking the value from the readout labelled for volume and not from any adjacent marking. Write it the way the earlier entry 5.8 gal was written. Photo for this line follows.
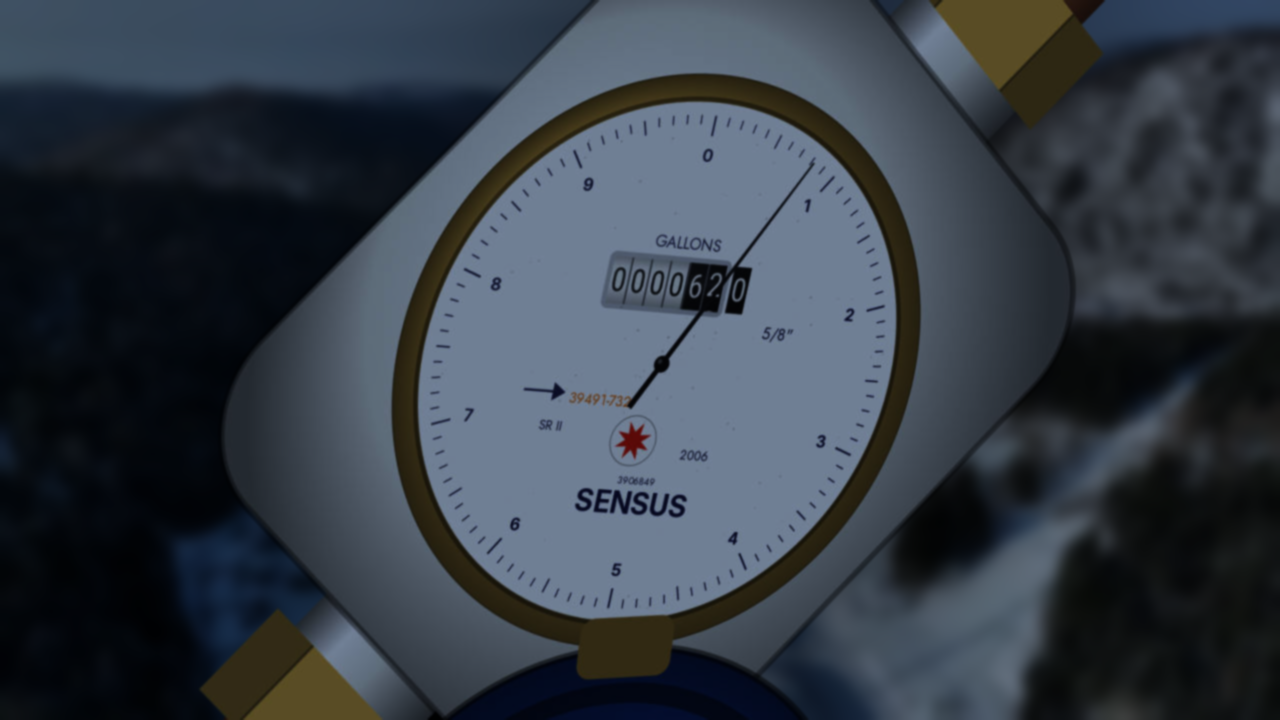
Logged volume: 620.8 gal
